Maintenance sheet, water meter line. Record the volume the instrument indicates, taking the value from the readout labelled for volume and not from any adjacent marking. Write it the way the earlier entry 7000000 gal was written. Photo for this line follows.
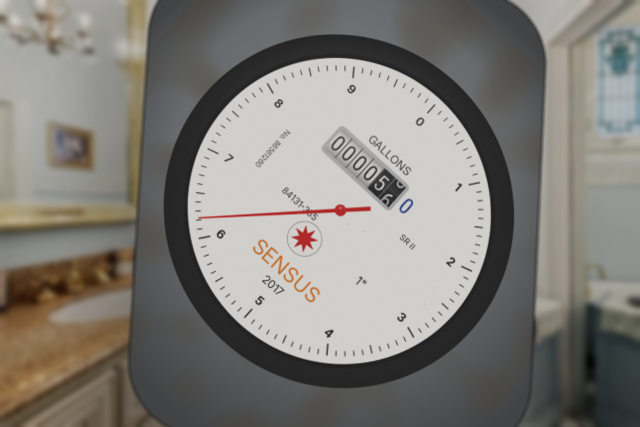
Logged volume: 556.2 gal
